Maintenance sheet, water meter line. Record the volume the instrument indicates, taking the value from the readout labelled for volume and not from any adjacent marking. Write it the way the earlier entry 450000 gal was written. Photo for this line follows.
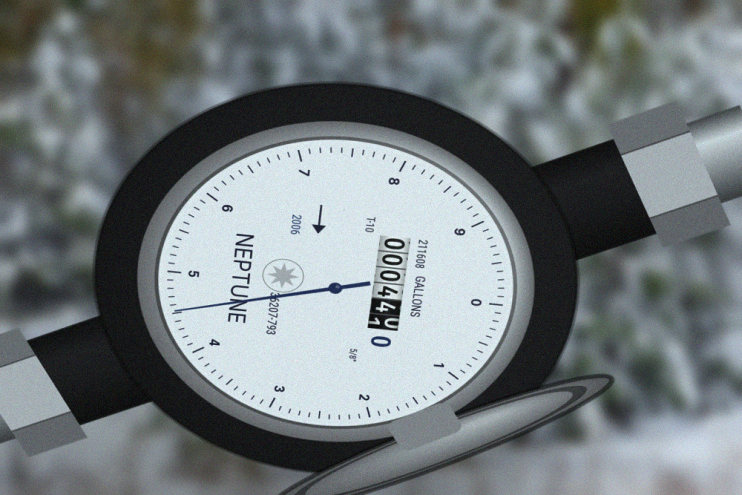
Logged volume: 4404.5 gal
